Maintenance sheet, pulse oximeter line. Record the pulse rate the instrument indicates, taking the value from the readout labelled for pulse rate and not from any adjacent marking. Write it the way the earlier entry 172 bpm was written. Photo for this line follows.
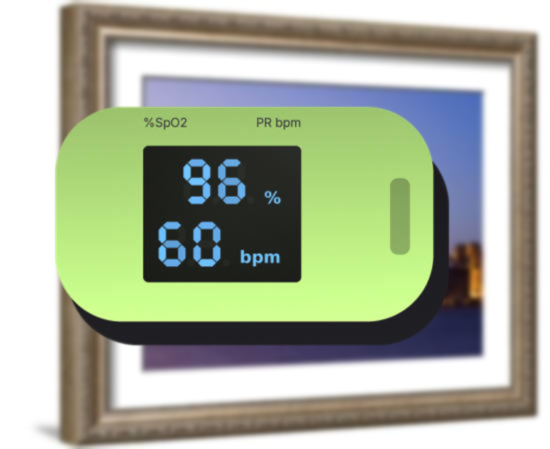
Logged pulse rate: 60 bpm
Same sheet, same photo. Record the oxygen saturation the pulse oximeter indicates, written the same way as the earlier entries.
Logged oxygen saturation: 96 %
